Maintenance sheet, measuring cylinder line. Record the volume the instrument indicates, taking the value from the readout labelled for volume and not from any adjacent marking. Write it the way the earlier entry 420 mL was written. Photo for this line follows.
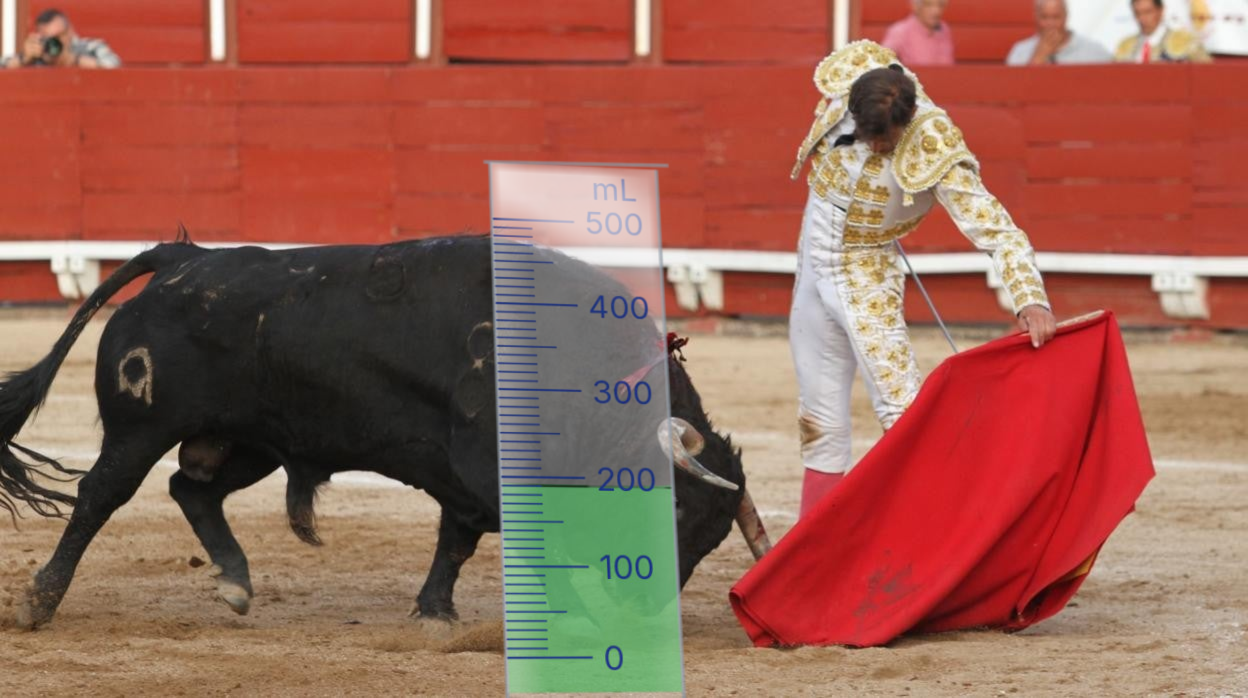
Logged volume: 190 mL
